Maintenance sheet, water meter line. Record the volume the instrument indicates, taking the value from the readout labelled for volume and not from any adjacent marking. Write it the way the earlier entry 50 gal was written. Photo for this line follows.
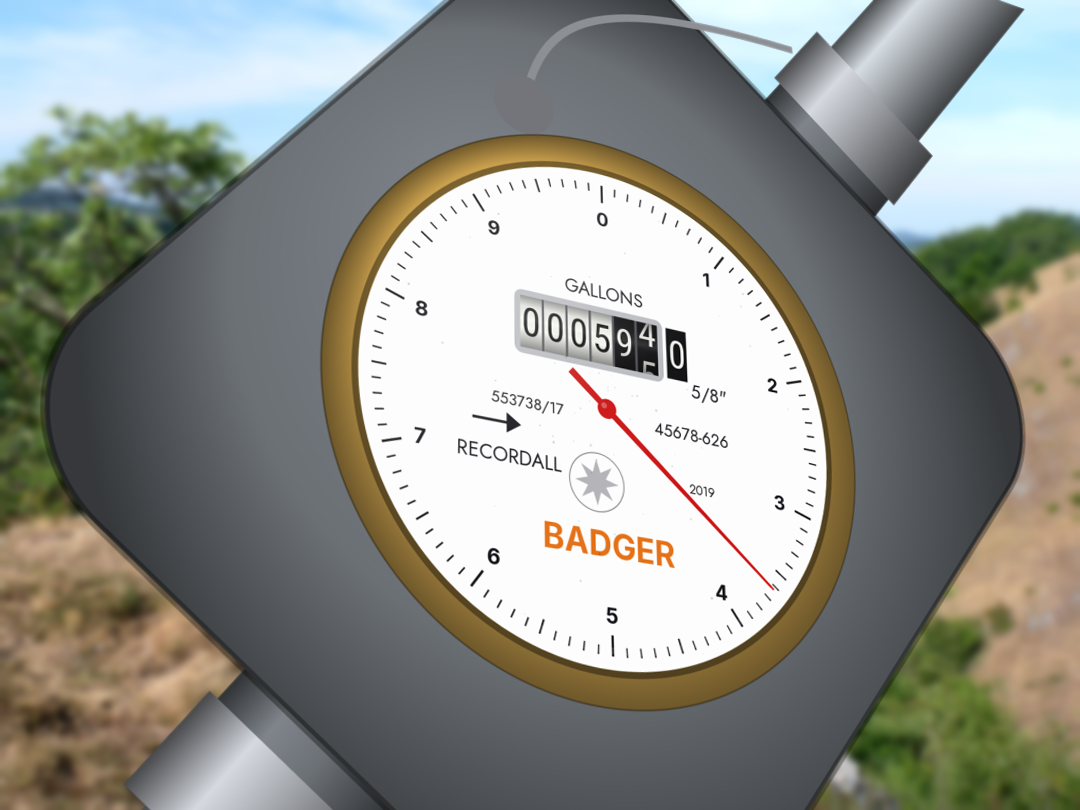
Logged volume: 5943.6 gal
